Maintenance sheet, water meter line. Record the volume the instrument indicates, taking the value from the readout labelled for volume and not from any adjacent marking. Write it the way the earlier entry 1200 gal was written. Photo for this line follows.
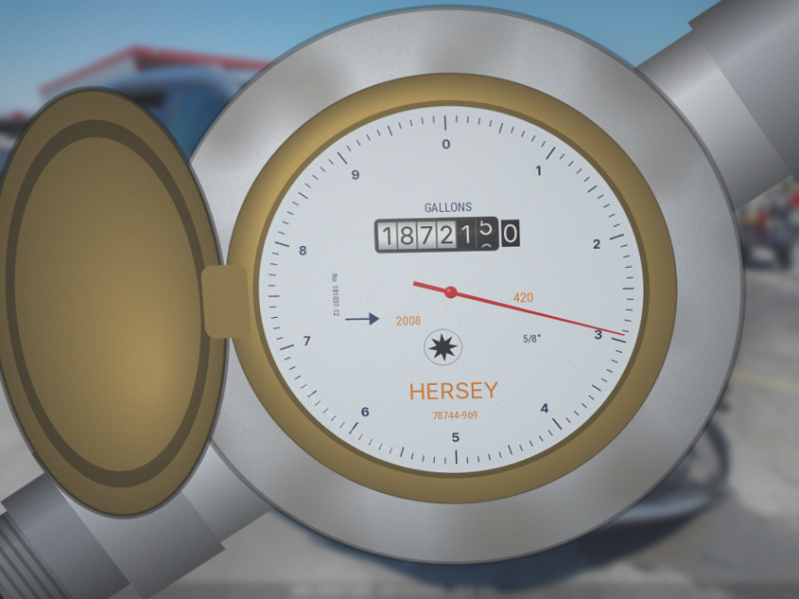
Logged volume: 1872152.9 gal
